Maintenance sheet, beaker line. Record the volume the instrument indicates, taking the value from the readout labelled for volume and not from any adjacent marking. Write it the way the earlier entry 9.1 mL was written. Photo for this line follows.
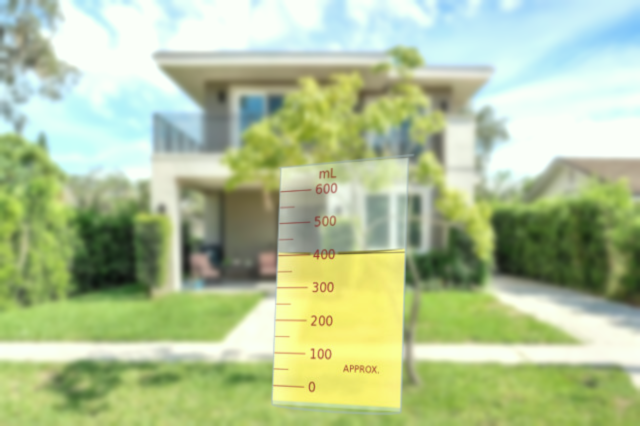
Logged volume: 400 mL
